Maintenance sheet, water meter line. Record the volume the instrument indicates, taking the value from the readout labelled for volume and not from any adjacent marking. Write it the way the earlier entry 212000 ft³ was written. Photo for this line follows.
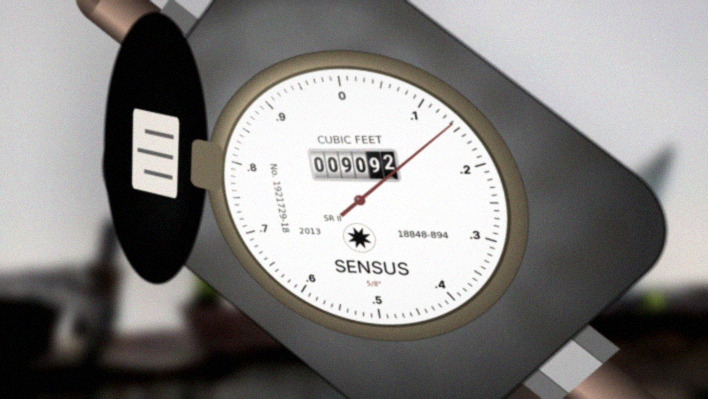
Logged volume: 9092.14 ft³
